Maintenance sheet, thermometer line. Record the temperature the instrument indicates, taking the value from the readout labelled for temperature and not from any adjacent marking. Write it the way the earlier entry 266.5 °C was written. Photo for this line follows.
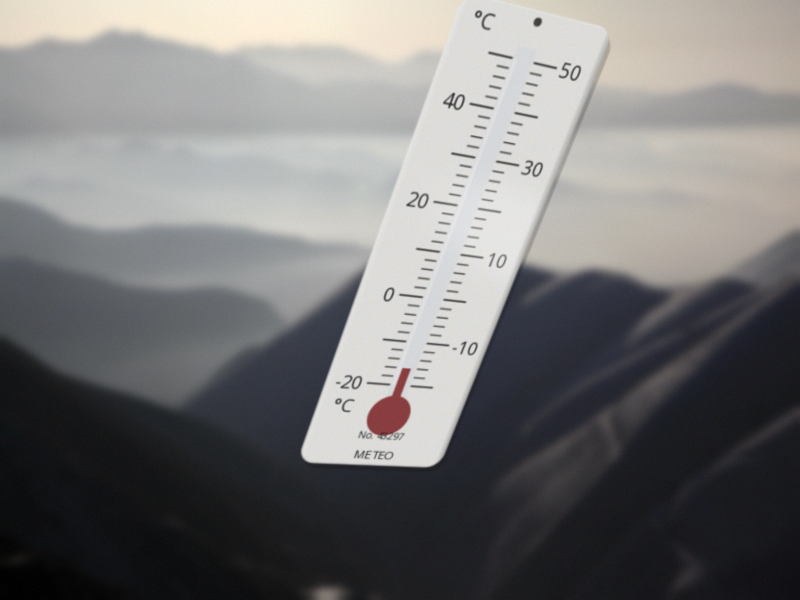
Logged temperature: -16 °C
